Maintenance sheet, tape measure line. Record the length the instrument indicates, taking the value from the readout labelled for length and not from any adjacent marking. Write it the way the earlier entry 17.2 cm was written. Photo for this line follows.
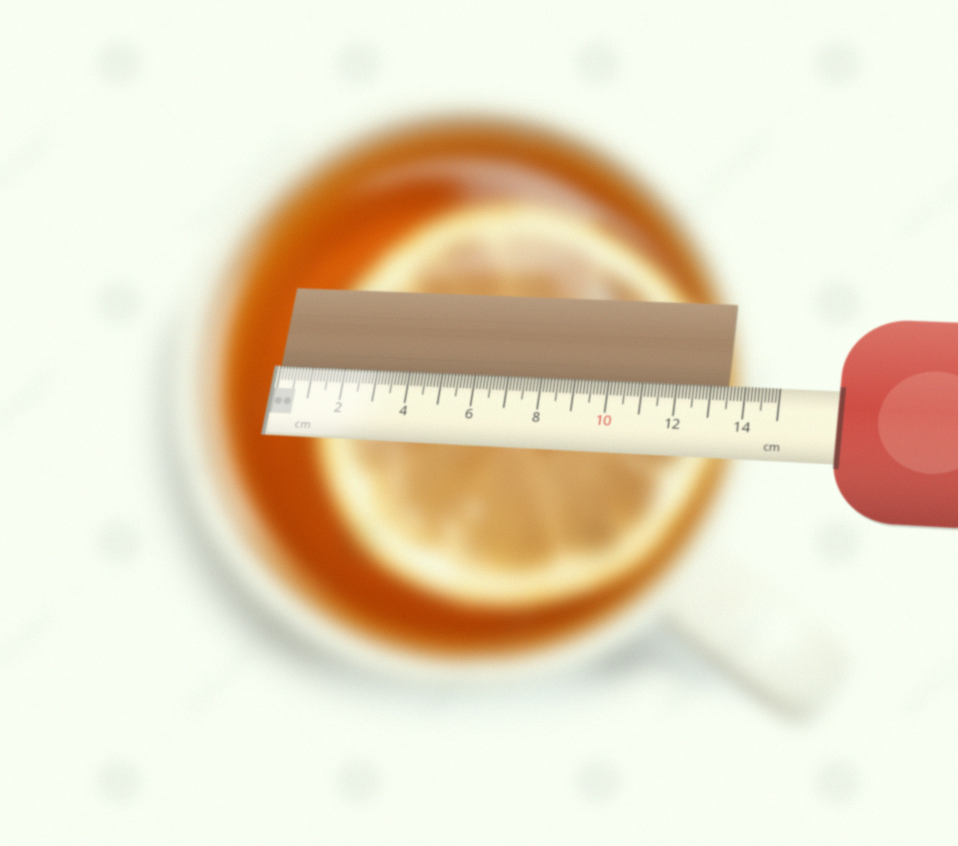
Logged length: 13.5 cm
